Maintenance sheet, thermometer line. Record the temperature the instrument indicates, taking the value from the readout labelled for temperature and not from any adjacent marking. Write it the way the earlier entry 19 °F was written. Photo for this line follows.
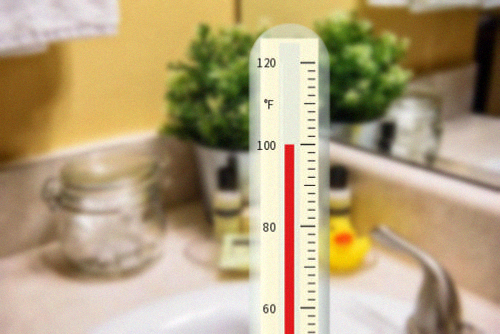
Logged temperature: 100 °F
